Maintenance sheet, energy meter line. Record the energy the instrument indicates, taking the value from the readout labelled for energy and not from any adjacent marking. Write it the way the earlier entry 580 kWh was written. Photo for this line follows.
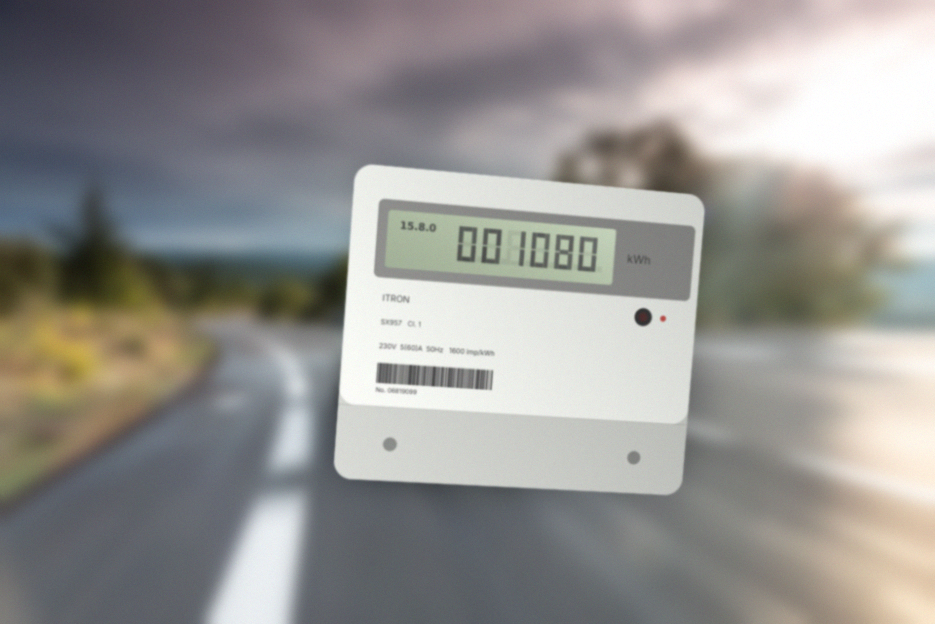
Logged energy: 1080 kWh
